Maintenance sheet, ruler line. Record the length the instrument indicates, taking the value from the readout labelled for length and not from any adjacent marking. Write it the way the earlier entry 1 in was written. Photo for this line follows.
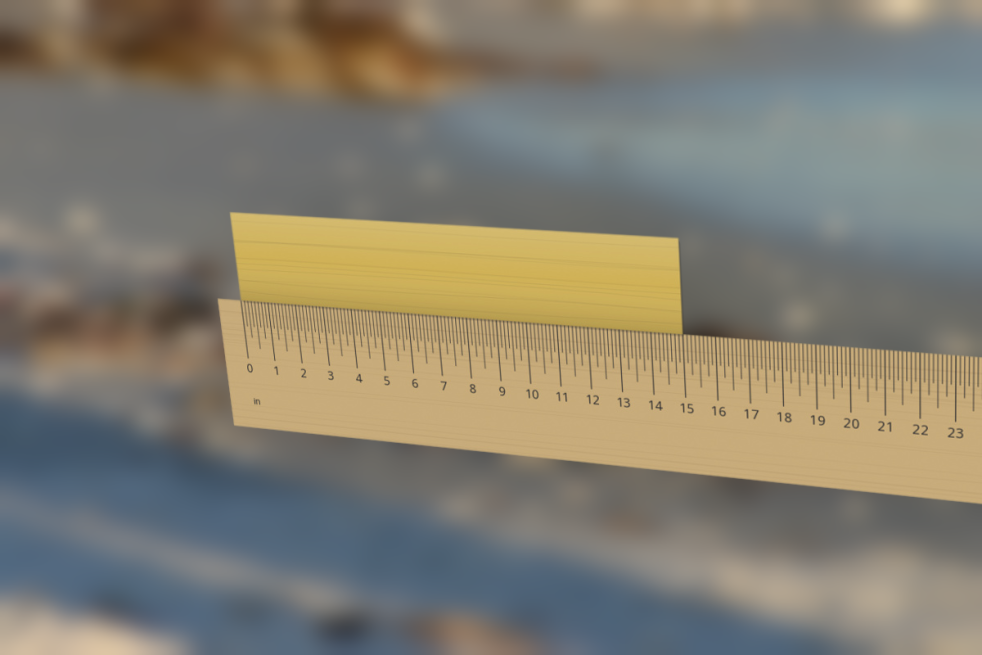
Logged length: 15 in
